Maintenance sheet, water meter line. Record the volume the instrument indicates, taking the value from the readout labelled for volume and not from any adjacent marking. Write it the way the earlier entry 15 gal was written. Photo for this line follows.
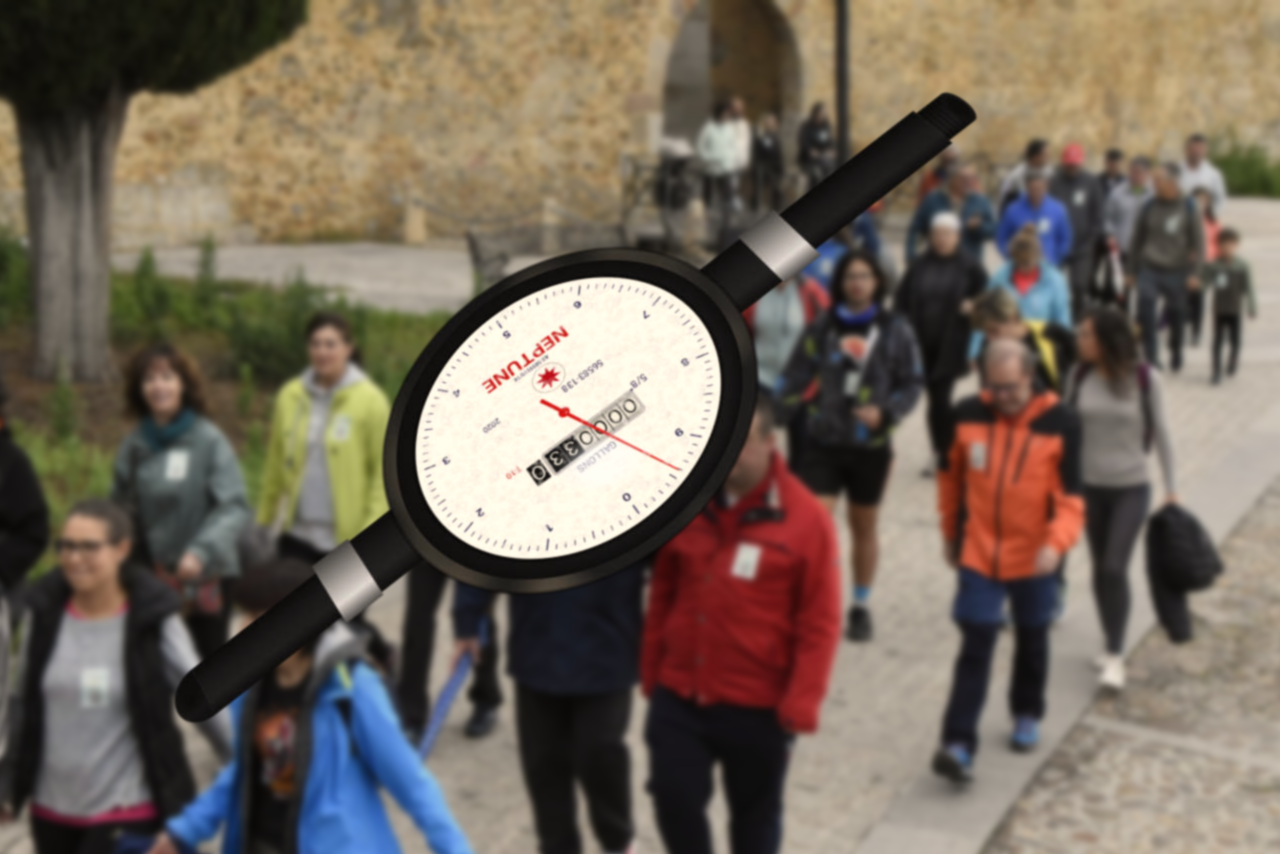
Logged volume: 329.4 gal
